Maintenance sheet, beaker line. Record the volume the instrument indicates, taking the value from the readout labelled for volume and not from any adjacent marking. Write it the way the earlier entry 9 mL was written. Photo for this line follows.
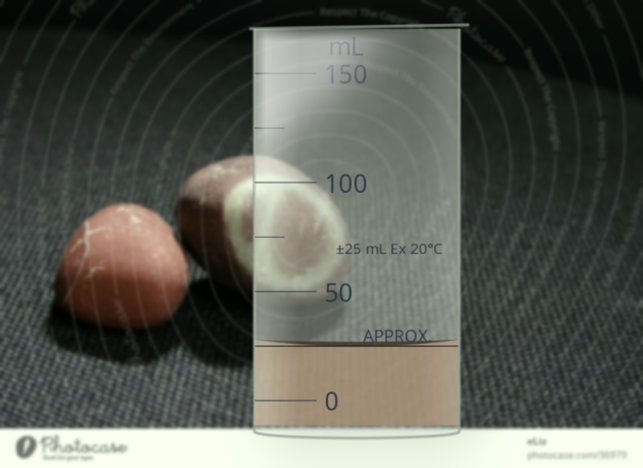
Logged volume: 25 mL
